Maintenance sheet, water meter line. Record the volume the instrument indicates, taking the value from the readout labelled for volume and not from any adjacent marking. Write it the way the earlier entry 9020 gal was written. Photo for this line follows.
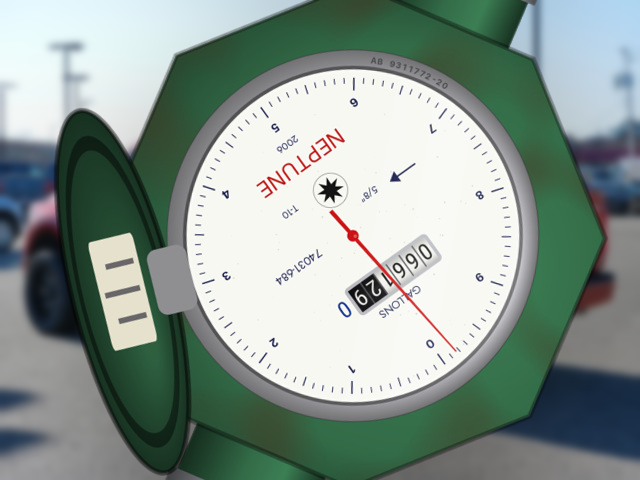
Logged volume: 661289.8 gal
